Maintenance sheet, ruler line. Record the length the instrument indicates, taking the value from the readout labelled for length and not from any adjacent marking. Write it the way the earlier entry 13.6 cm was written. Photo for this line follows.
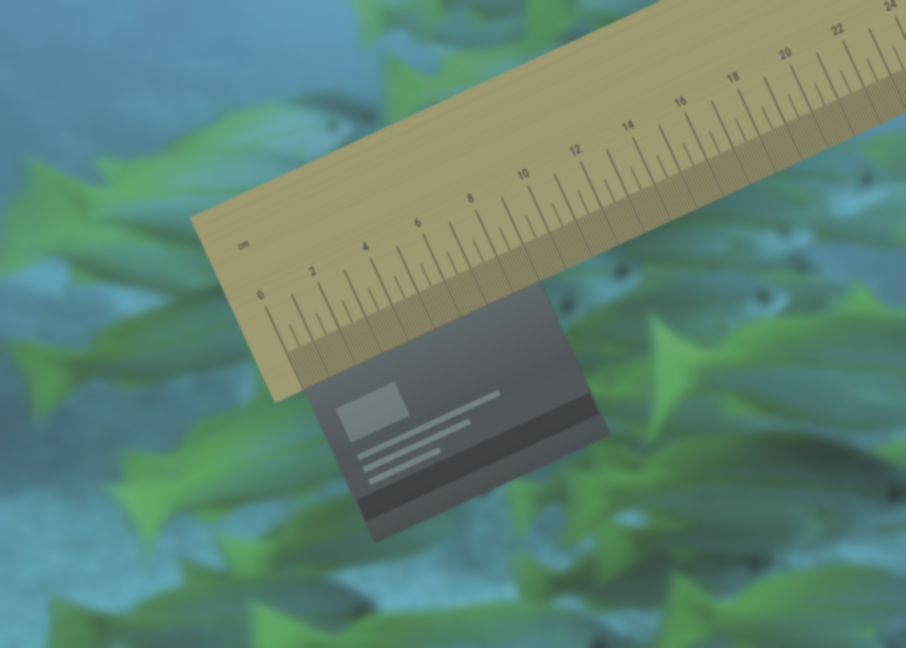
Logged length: 9 cm
